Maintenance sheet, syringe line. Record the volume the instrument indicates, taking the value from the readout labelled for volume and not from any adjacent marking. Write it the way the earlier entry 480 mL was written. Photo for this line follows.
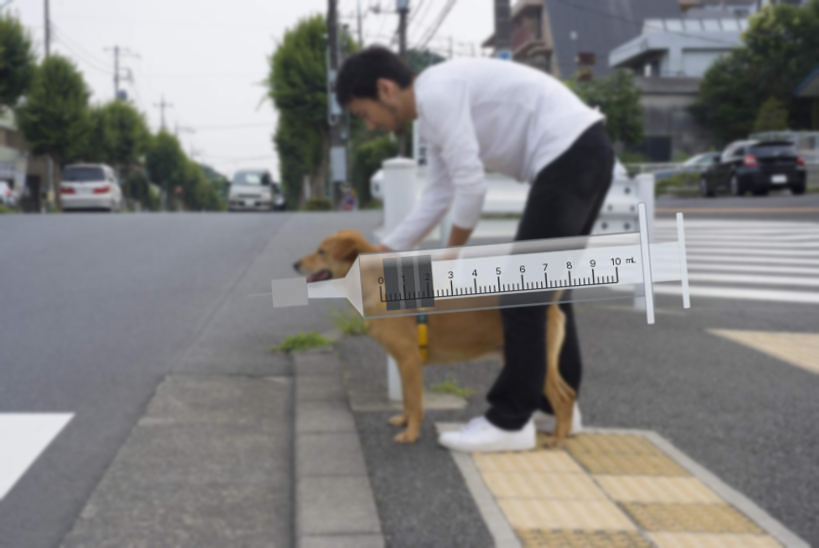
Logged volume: 0.2 mL
